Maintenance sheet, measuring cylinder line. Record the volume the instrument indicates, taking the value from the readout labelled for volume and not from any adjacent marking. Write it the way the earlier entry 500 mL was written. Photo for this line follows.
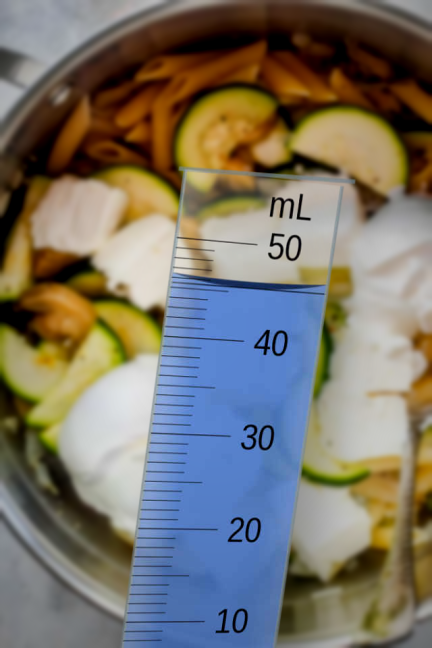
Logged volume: 45.5 mL
